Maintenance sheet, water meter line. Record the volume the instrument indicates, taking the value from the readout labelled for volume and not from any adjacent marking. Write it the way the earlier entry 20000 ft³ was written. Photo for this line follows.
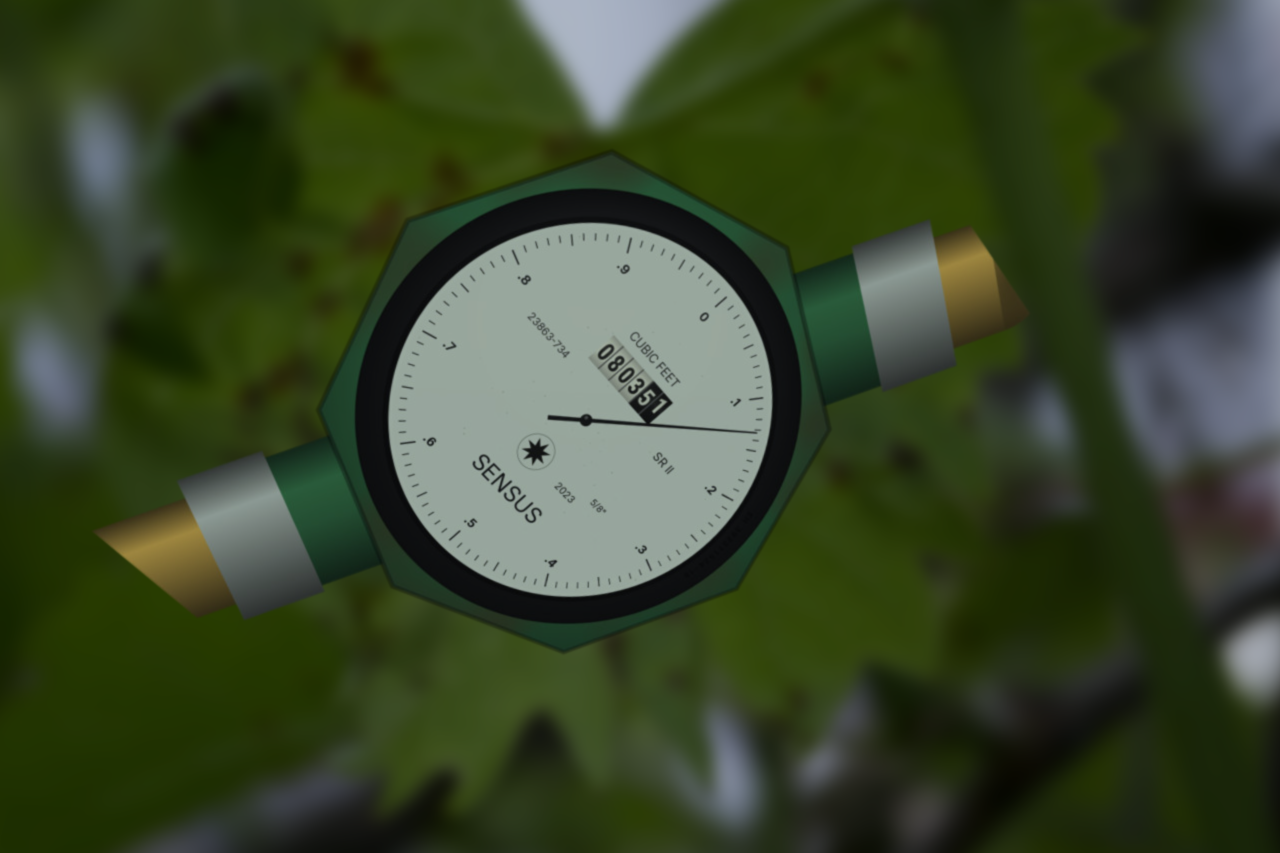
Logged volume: 80351.13 ft³
